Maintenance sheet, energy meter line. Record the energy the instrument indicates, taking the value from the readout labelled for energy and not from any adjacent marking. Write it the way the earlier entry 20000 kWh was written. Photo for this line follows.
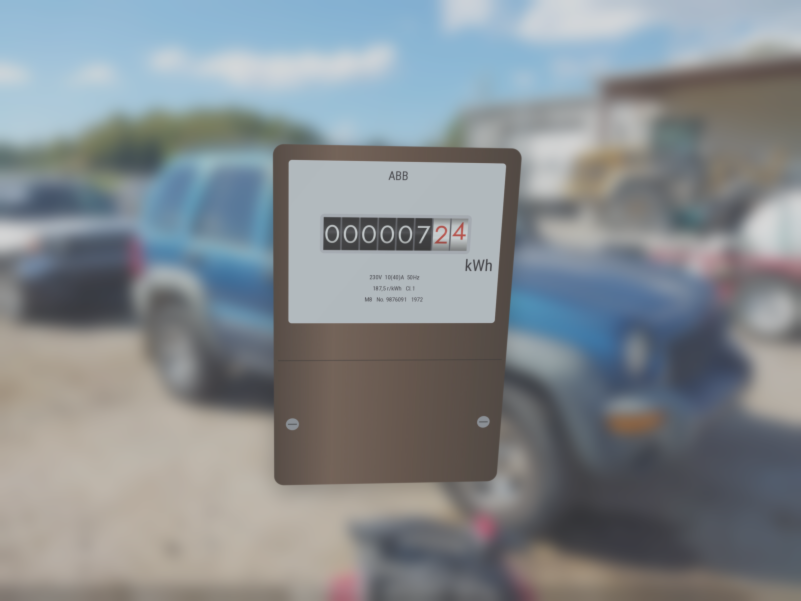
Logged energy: 7.24 kWh
